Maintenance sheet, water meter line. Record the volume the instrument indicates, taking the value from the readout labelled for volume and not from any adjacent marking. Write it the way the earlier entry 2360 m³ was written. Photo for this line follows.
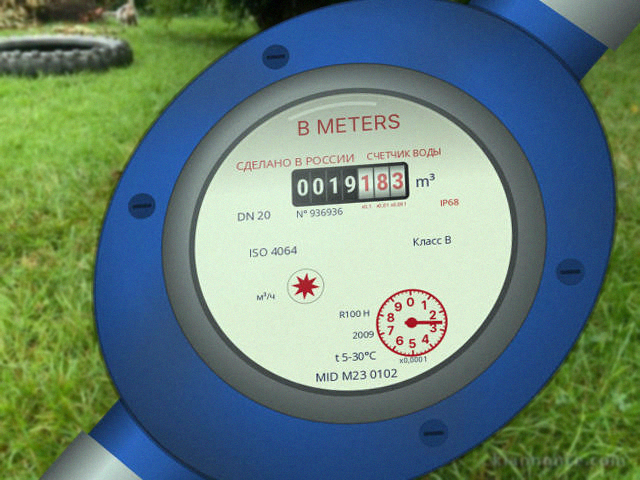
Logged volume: 19.1832 m³
